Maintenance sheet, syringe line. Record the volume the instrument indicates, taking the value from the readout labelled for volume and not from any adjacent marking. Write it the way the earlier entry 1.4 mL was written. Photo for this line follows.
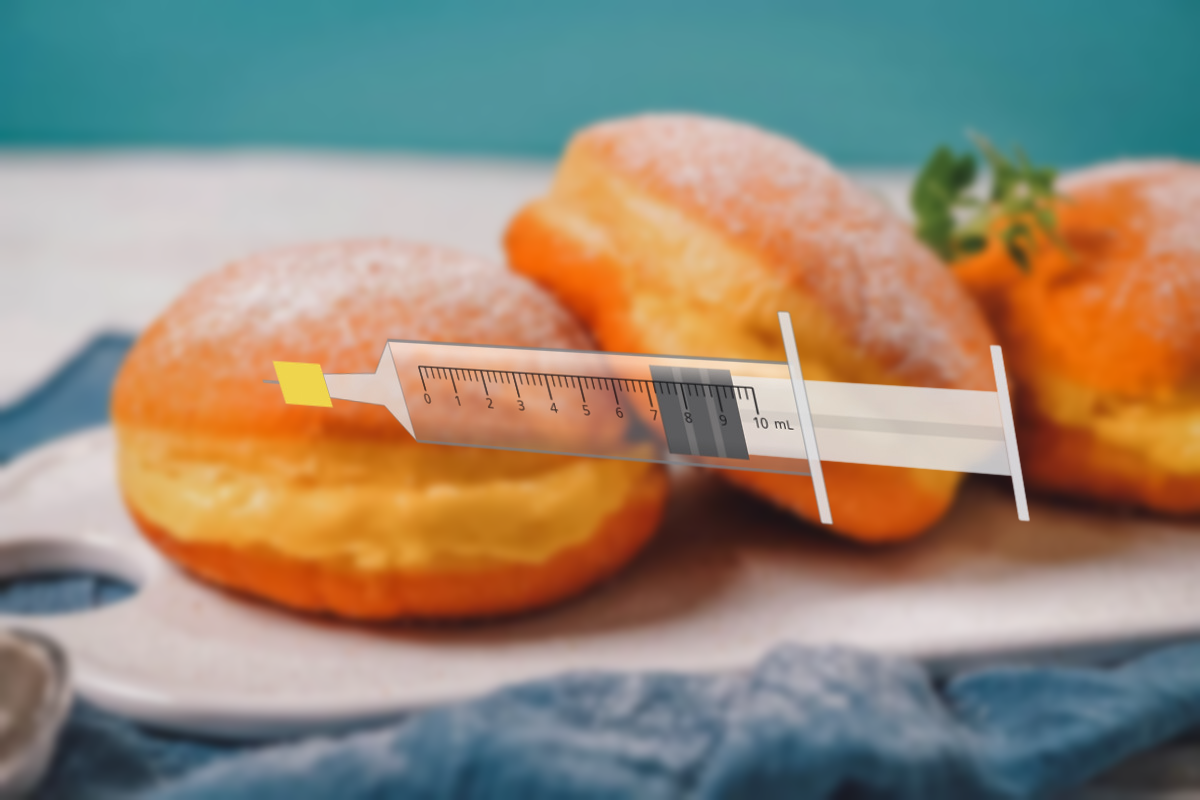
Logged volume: 7.2 mL
